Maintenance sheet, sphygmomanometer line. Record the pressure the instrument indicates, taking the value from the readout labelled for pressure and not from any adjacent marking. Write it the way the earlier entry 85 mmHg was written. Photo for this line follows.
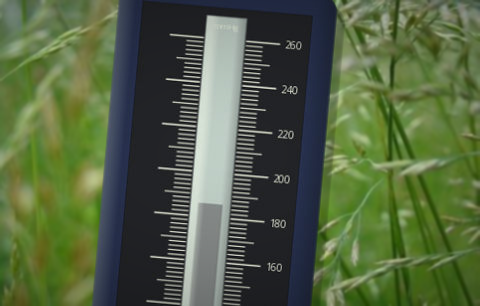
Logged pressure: 186 mmHg
